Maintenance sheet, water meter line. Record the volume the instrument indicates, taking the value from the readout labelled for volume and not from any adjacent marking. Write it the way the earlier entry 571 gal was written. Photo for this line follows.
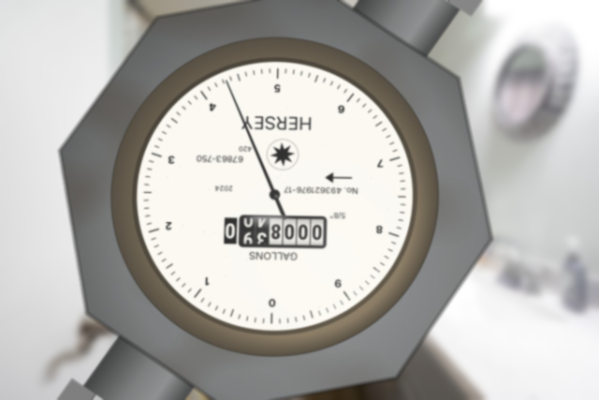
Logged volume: 8394.3 gal
